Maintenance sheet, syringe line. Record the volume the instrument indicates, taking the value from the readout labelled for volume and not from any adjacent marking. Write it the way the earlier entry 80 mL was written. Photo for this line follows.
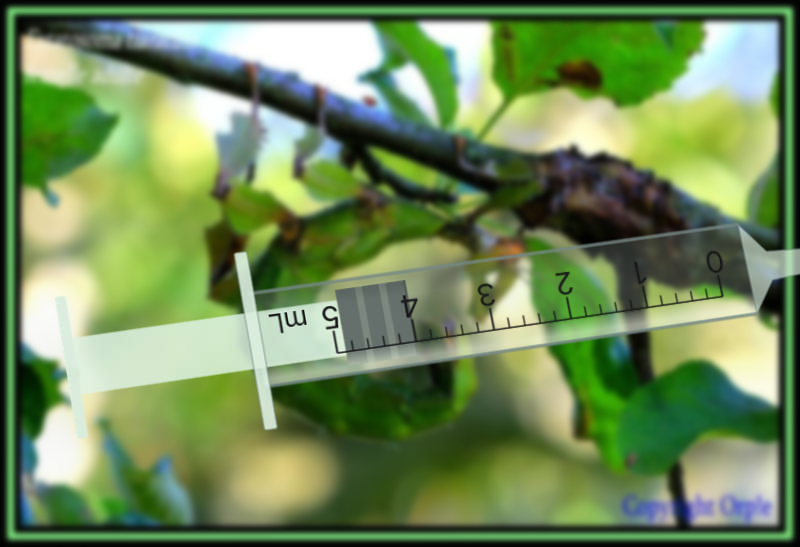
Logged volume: 4 mL
